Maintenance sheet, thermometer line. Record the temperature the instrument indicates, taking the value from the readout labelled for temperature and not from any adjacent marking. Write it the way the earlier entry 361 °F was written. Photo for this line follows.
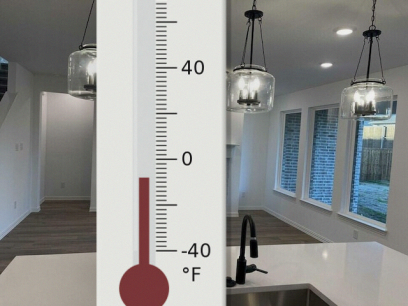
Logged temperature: -8 °F
